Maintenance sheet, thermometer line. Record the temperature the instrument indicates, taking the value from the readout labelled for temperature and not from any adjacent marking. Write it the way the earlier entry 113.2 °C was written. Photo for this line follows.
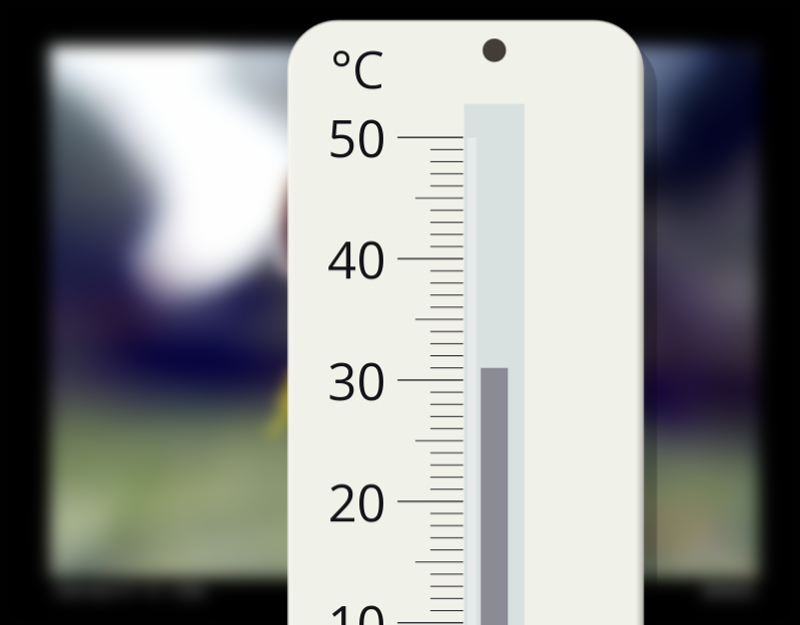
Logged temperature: 31 °C
